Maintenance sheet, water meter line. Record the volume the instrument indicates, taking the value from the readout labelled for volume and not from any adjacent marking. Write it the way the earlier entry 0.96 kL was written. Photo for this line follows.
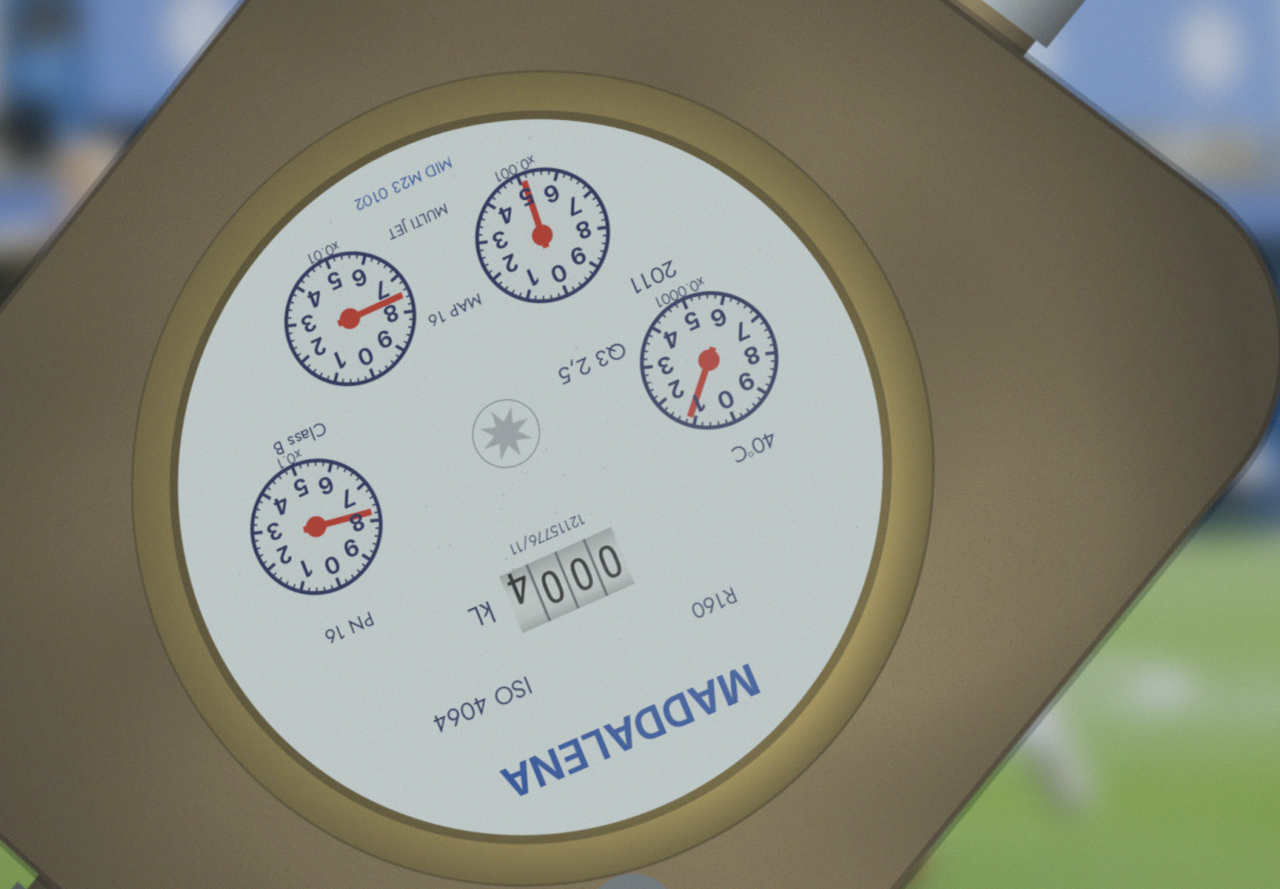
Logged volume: 3.7751 kL
